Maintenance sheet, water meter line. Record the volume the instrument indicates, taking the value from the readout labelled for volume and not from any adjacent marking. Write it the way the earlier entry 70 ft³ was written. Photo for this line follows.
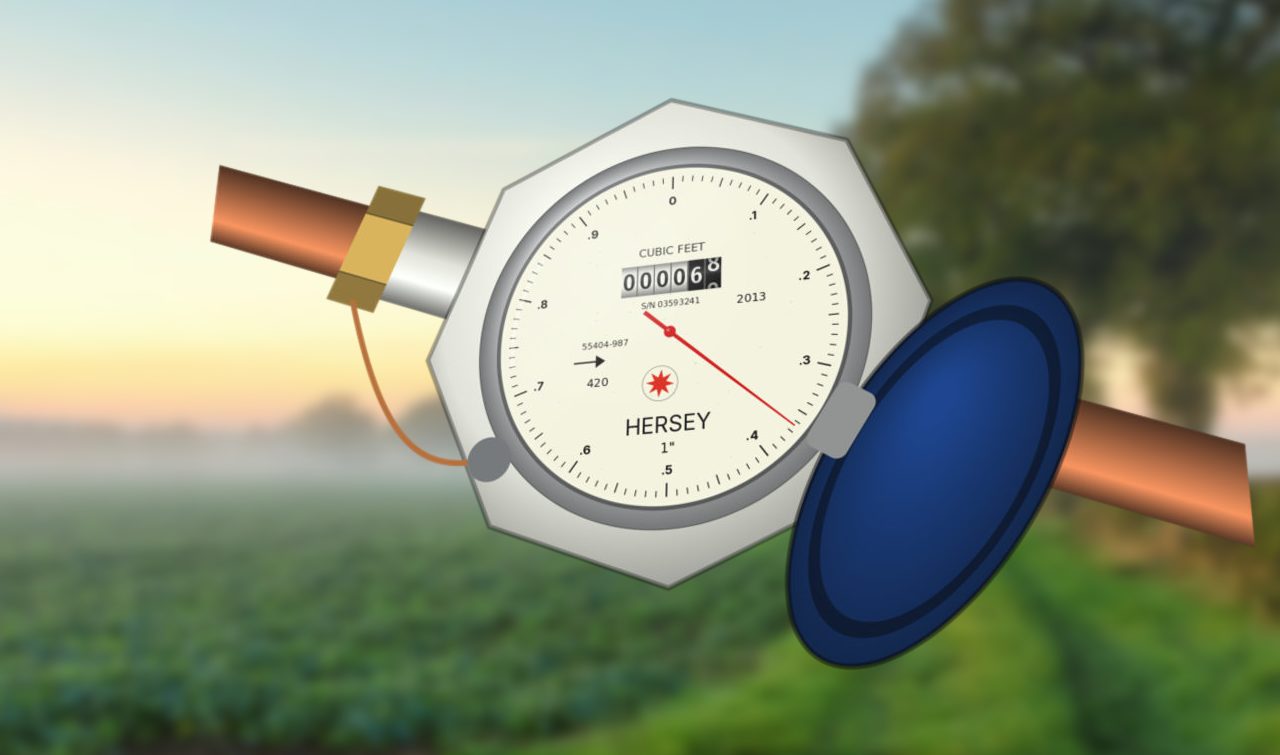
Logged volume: 68.36 ft³
